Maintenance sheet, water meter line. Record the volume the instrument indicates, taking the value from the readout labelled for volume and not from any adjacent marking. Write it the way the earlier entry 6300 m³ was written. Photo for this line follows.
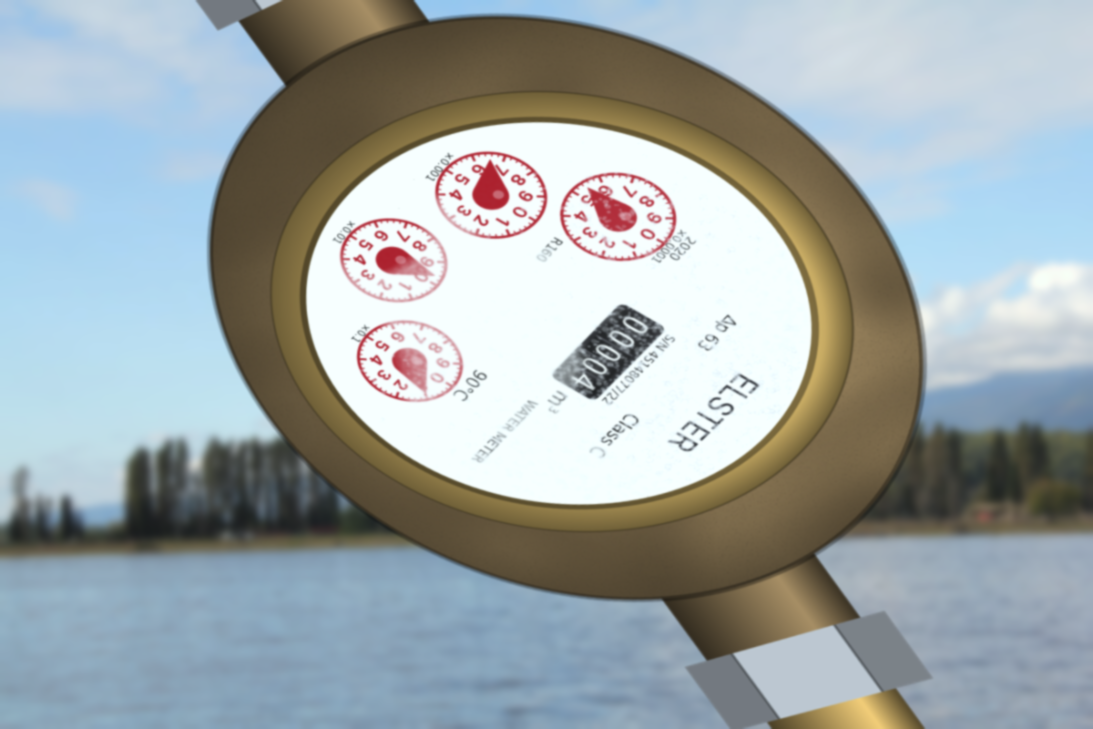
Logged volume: 4.0965 m³
